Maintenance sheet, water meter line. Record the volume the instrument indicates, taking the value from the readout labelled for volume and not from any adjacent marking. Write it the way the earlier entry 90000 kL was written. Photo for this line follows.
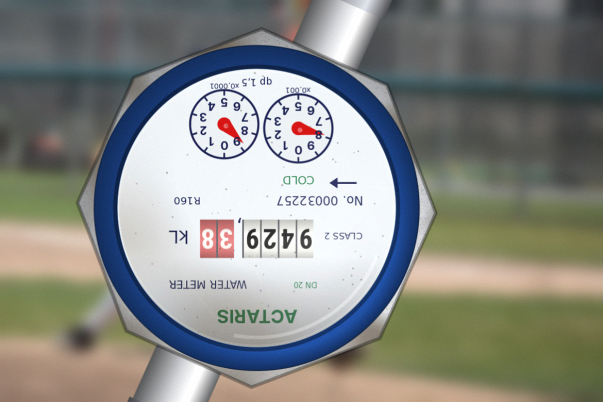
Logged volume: 9429.3878 kL
